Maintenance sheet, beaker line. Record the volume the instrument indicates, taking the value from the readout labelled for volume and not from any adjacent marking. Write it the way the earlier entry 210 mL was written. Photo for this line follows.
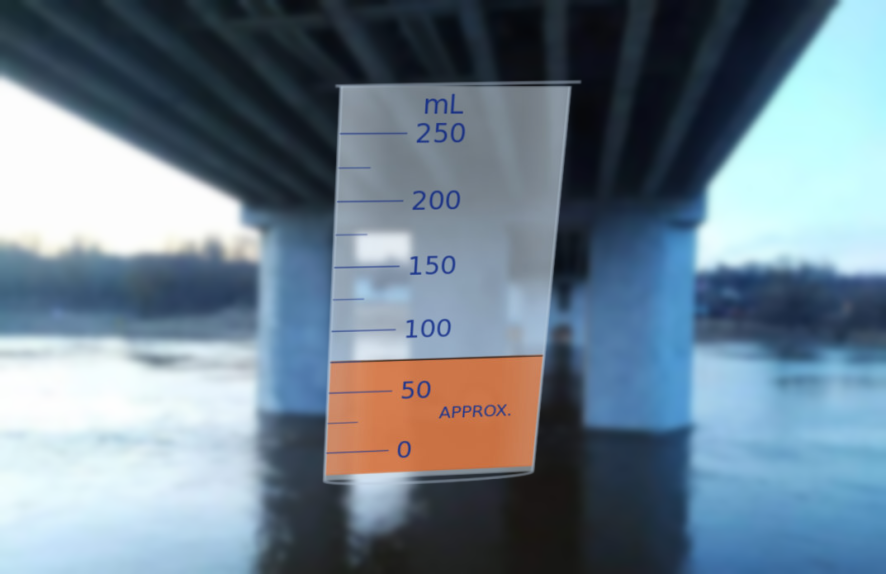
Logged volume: 75 mL
